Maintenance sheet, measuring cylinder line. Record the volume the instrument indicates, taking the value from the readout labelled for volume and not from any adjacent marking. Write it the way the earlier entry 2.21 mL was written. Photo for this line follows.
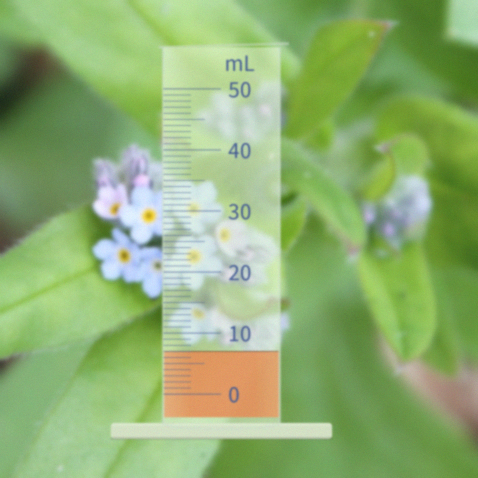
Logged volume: 7 mL
